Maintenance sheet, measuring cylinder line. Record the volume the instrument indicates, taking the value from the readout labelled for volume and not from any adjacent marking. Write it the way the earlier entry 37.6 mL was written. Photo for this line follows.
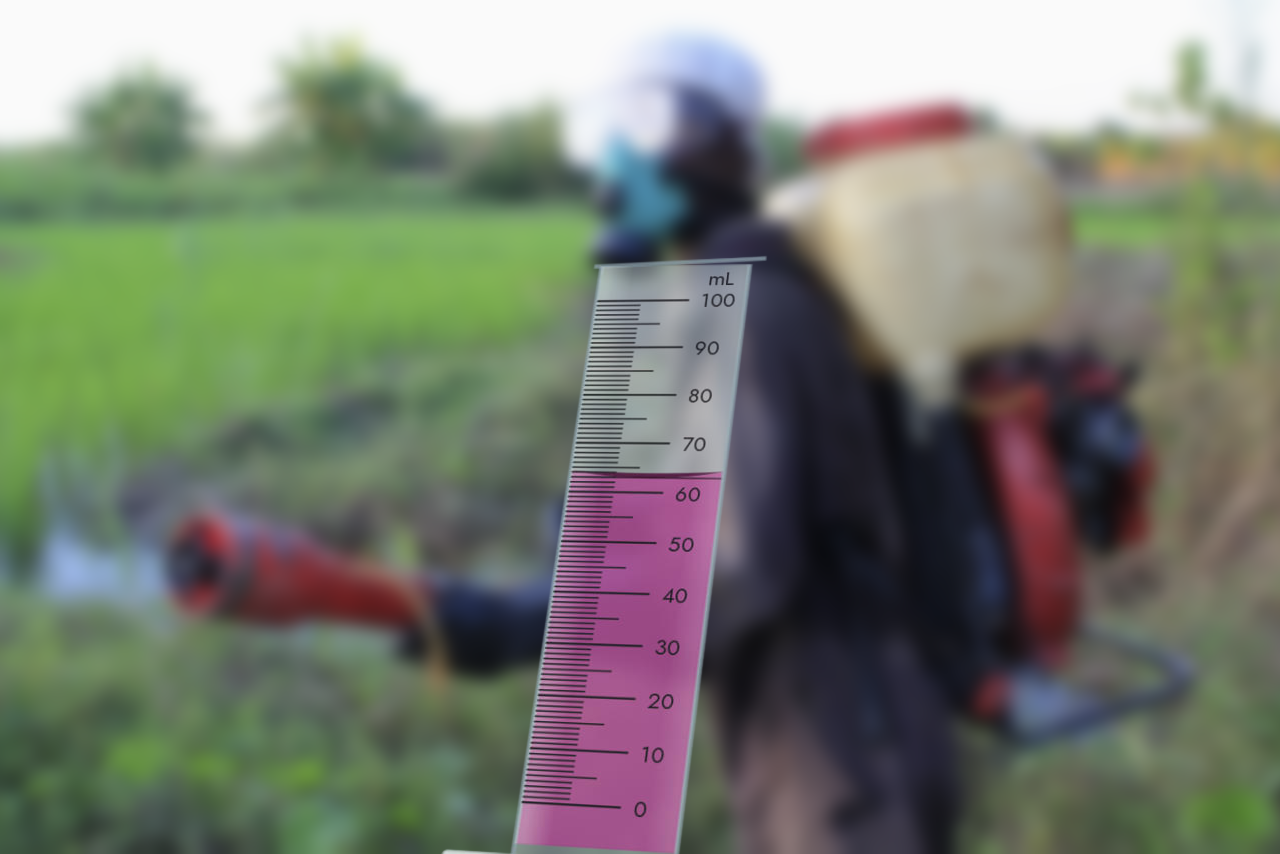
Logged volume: 63 mL
